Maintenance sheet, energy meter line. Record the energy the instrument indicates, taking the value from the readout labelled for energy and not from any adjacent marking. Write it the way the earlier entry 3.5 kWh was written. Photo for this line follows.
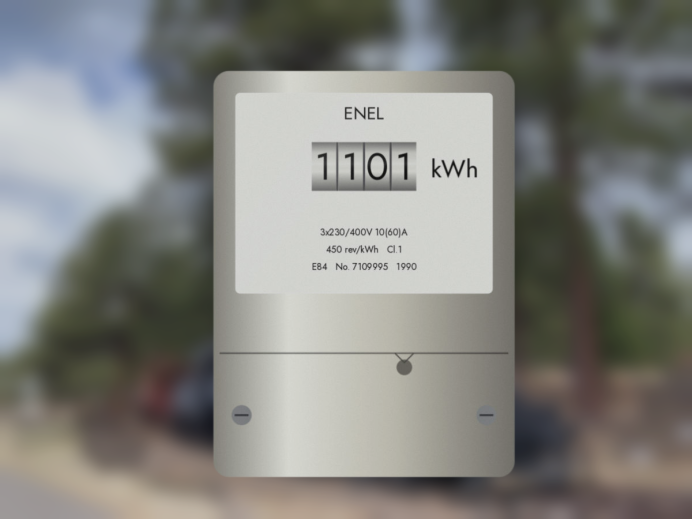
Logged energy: 1101 kWh
